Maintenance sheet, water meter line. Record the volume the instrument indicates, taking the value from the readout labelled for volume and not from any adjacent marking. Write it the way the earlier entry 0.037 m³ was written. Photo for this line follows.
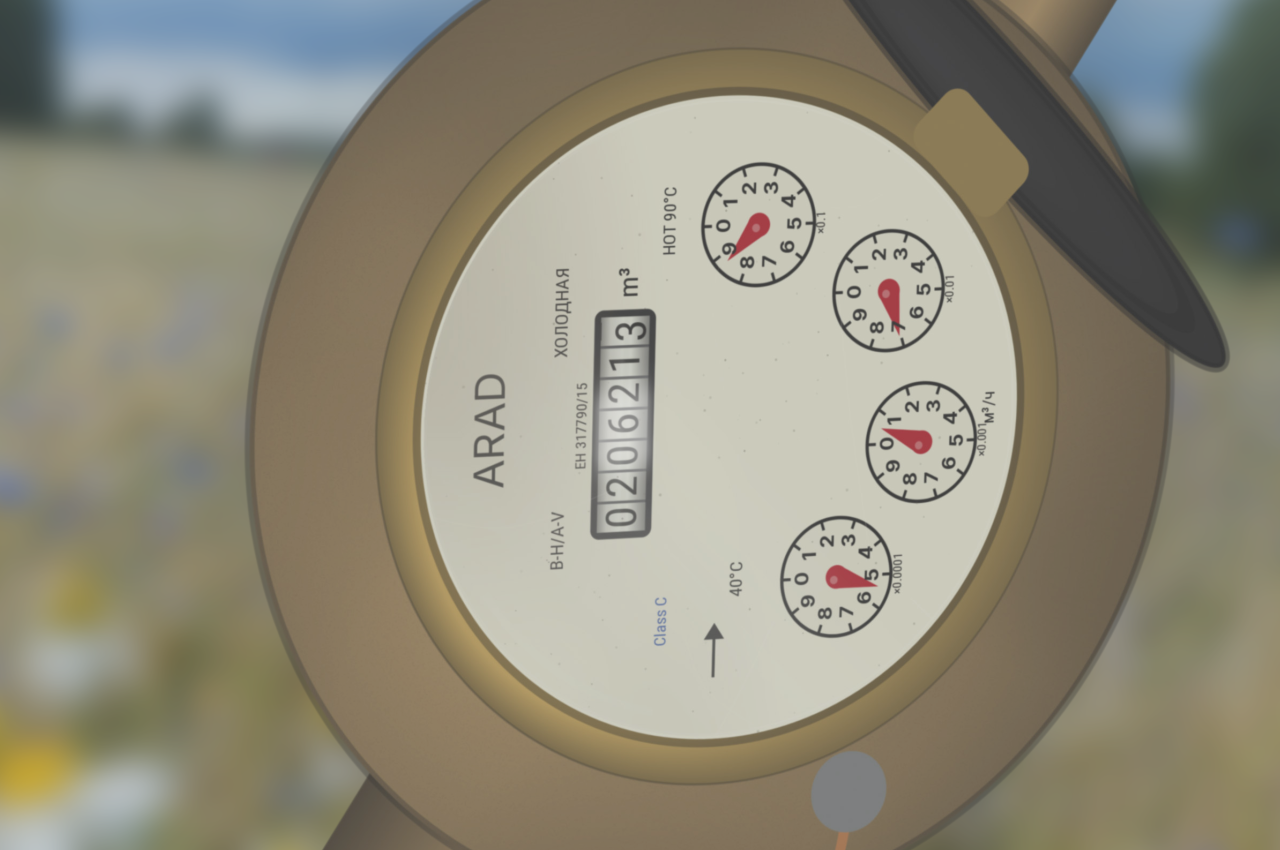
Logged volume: 206212.8705 m³
